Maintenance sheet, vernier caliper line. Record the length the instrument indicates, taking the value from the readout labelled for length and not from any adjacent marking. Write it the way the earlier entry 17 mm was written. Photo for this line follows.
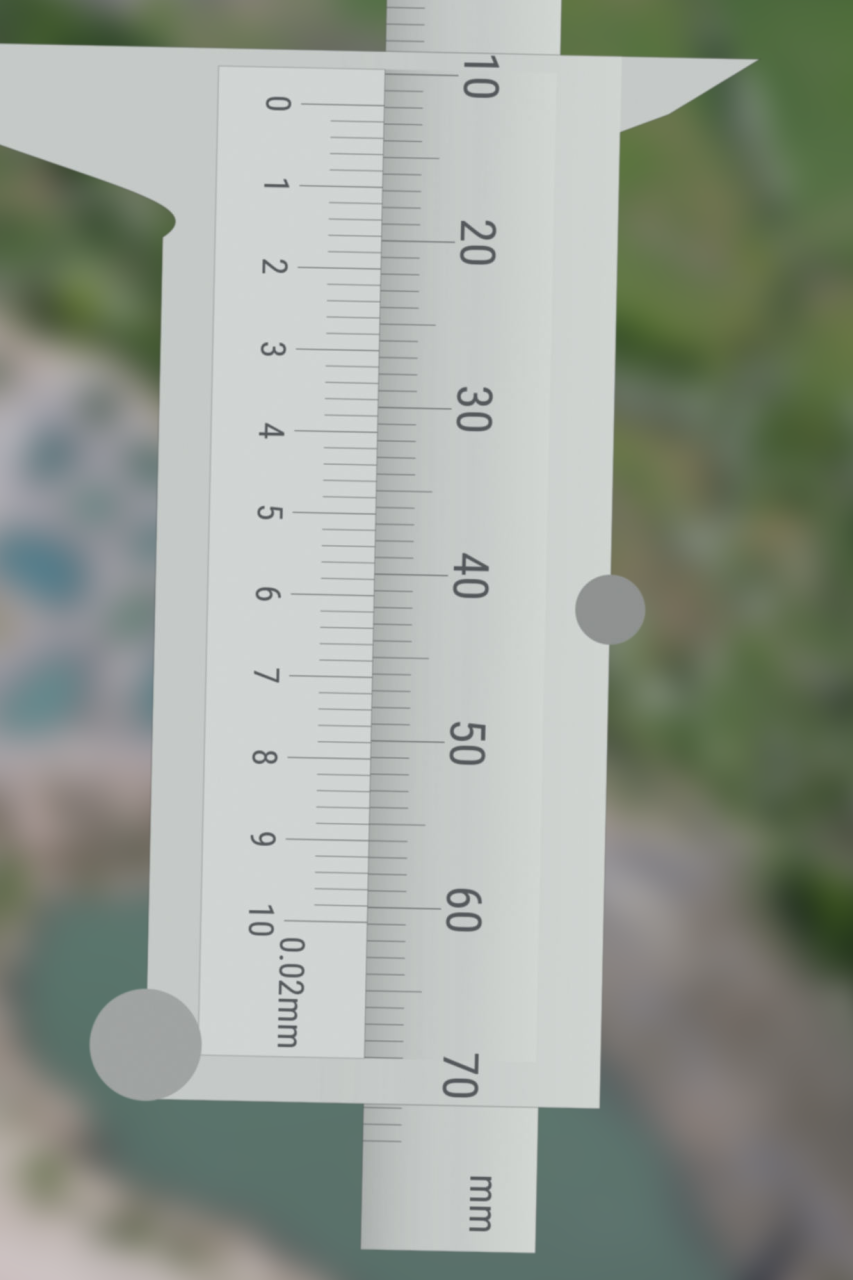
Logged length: 11.9 mm
